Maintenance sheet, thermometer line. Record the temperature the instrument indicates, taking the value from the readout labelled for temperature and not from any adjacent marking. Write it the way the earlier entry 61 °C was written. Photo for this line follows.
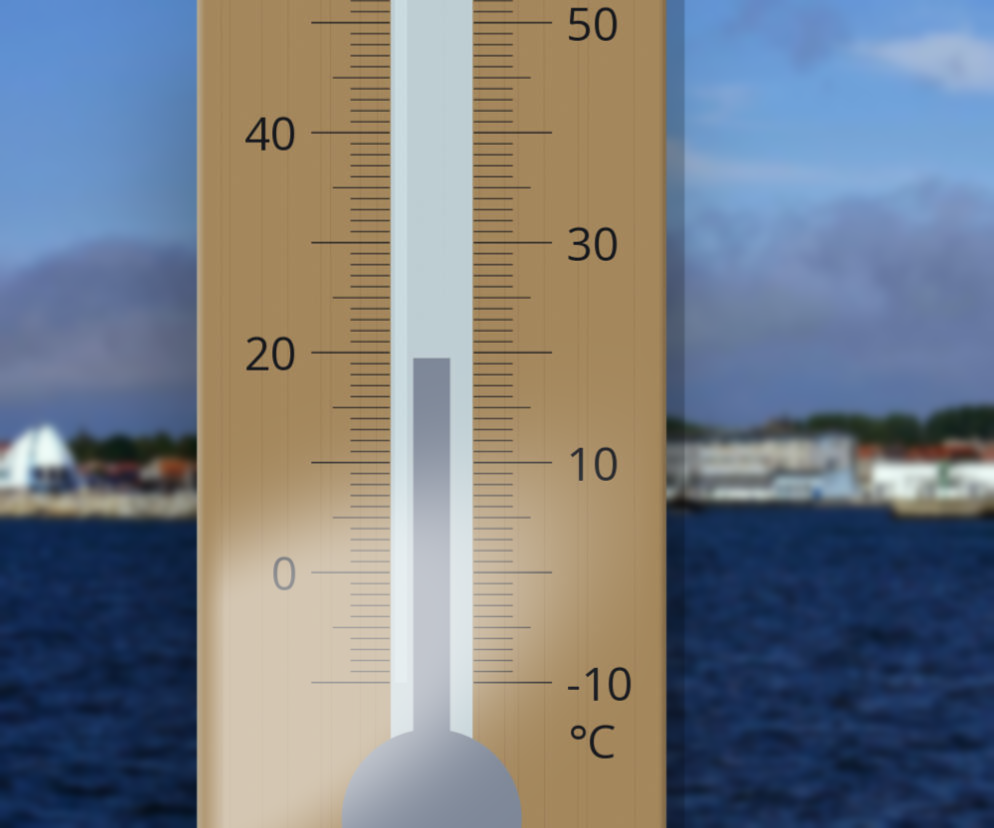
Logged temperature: 19.5 °C
